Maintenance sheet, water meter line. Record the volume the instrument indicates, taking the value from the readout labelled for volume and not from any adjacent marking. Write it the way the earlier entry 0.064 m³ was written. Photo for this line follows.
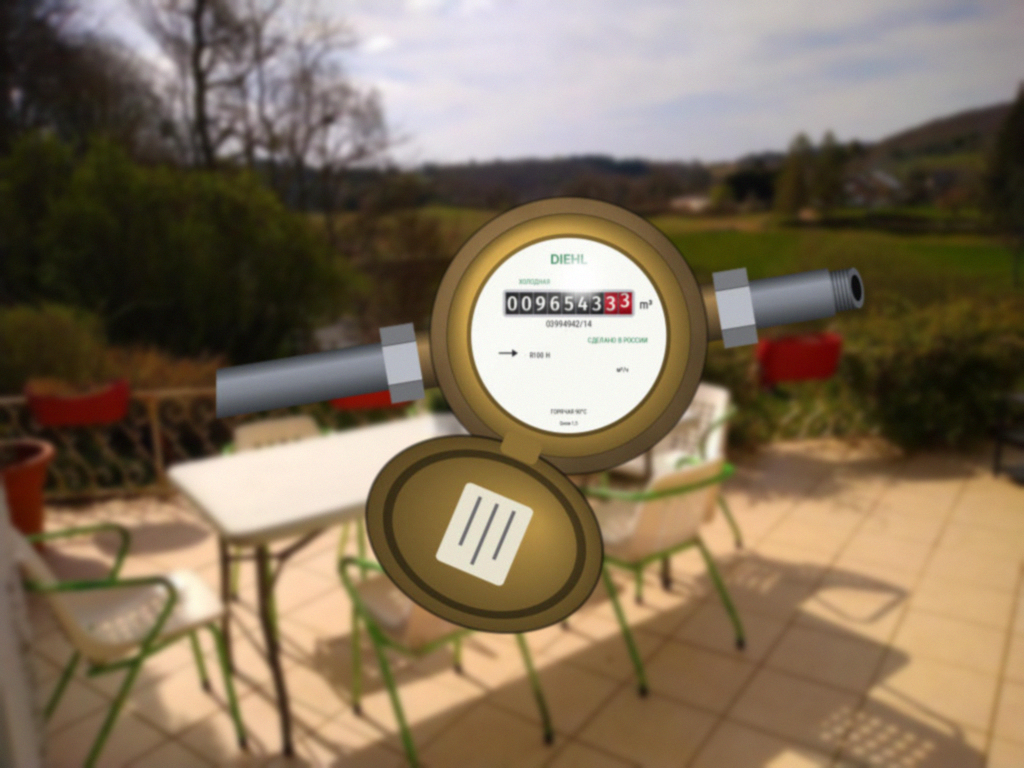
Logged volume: 96543.33 m³
